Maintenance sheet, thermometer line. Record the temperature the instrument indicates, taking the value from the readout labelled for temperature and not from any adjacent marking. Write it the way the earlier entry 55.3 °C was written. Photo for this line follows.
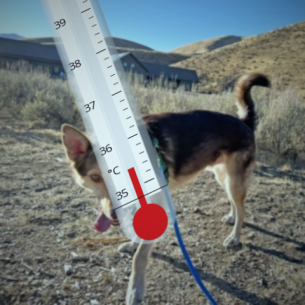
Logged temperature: 35.4 °C
